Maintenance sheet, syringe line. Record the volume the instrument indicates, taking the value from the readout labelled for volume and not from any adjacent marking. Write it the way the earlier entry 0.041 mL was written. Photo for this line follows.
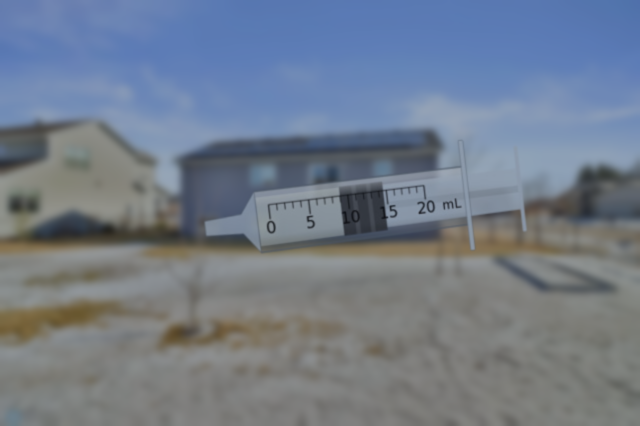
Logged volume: 9 mL
